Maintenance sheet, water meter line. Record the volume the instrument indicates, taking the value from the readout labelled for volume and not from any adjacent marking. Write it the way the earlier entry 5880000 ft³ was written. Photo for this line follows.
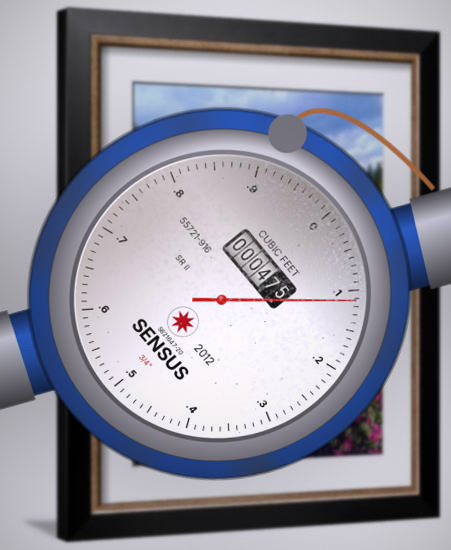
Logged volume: 475.11 ft³
